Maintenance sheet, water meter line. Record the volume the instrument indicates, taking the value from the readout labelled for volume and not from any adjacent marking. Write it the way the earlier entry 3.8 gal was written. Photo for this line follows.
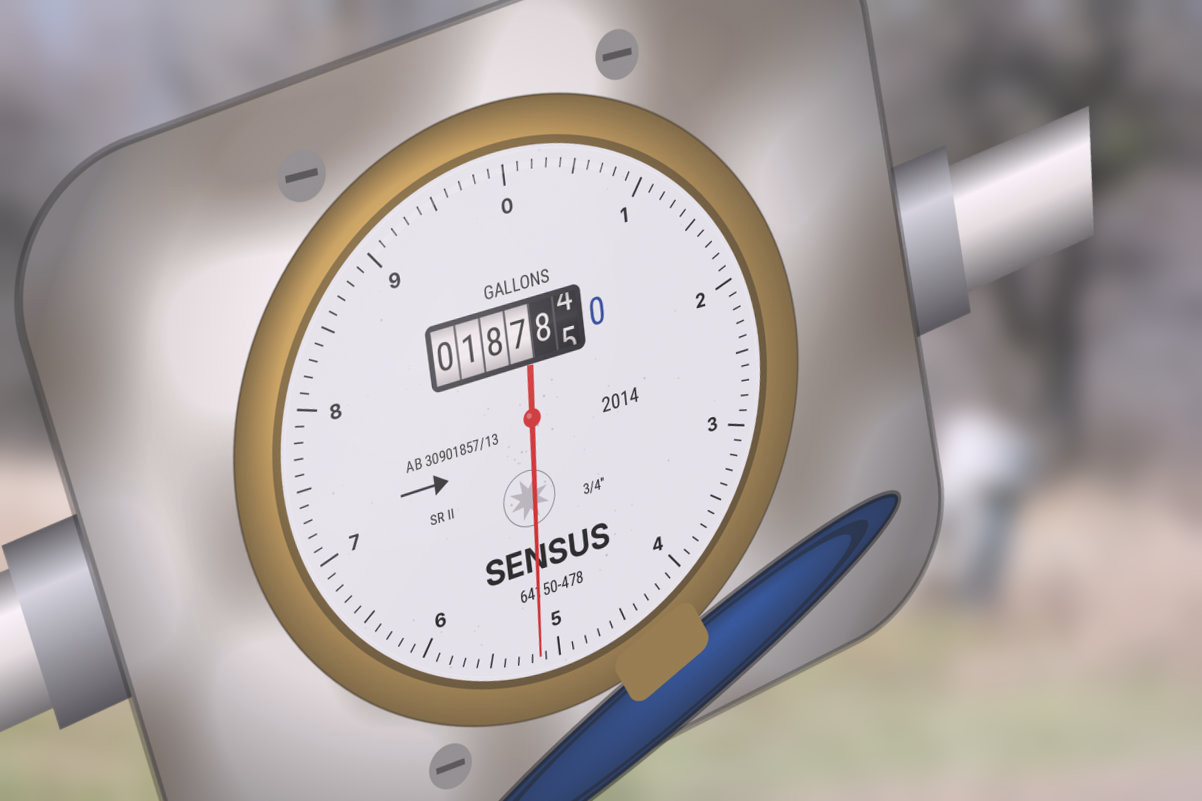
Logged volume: 187845.1 gal
